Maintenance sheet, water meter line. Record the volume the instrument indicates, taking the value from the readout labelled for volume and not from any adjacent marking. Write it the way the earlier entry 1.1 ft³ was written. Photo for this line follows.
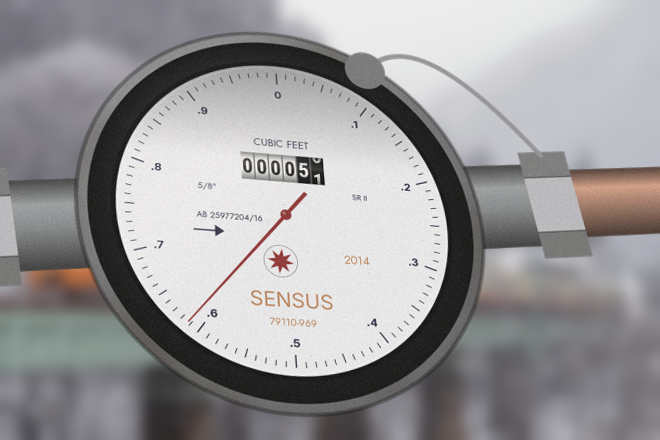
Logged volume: 50.61 ft³
